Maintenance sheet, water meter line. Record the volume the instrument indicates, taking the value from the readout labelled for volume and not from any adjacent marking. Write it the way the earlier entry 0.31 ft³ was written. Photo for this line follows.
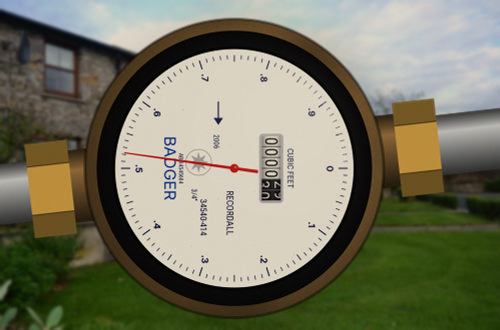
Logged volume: 29.52 ft³
